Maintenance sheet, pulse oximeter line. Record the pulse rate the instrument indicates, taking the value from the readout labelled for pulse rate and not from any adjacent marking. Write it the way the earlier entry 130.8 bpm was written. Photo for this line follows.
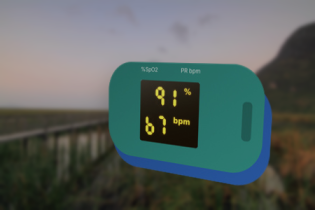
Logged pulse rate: 67 bpm
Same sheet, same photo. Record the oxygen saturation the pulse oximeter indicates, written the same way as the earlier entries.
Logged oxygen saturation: 91 %
